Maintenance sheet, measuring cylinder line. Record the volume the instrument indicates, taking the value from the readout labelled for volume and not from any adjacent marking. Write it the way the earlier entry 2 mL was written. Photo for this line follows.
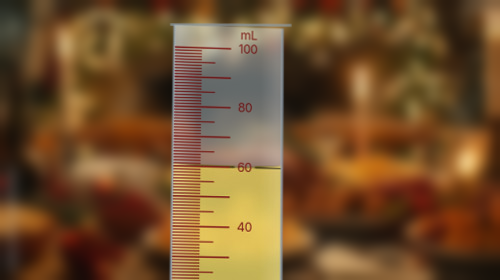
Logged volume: 60 mL
